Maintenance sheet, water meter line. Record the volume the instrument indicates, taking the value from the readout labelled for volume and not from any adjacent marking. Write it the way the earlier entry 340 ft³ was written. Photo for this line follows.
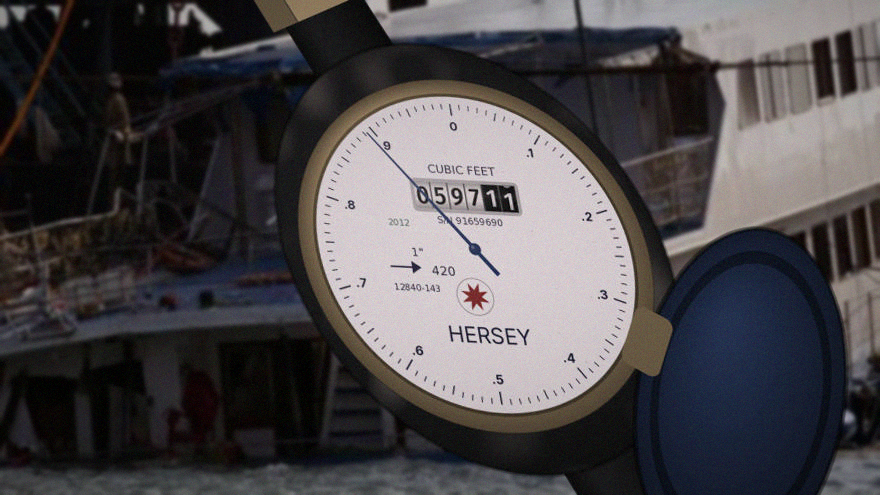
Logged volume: 59710.89 ft³
